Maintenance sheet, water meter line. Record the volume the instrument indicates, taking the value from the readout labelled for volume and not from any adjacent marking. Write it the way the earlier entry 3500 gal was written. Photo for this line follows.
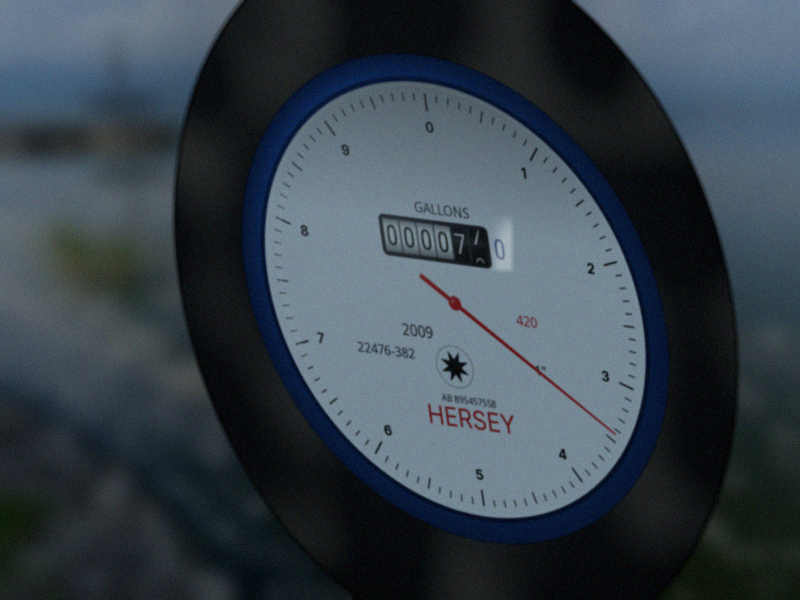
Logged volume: 773.4 gal
